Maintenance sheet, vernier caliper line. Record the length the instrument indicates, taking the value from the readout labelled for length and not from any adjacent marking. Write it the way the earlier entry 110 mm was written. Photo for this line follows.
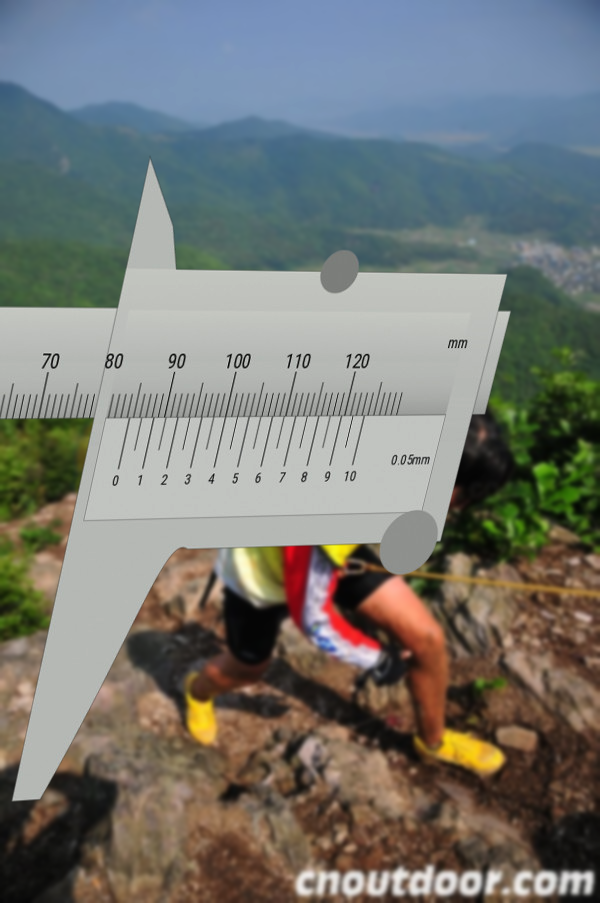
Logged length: 84.4 mm
